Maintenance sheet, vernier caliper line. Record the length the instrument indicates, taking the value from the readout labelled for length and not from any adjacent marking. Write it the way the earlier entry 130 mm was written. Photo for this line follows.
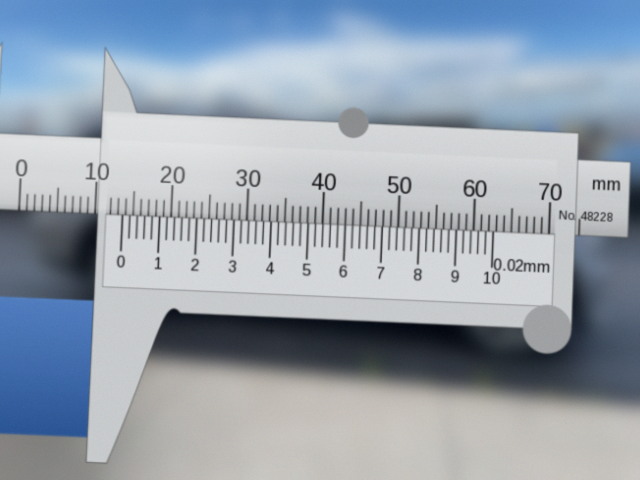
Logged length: 13.6 mm
